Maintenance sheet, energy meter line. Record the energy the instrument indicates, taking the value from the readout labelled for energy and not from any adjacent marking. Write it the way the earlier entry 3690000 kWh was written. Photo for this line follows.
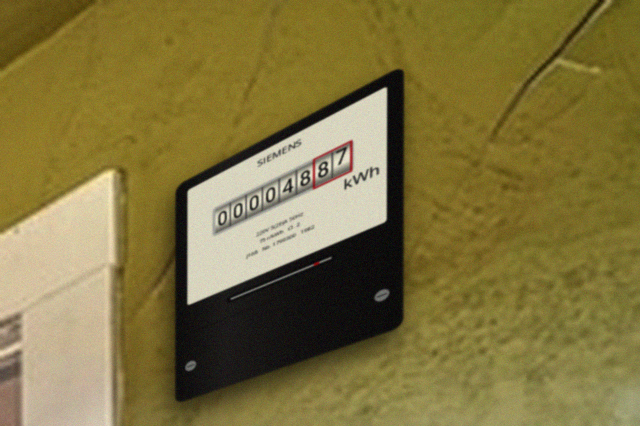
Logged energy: 48.87 kWh
